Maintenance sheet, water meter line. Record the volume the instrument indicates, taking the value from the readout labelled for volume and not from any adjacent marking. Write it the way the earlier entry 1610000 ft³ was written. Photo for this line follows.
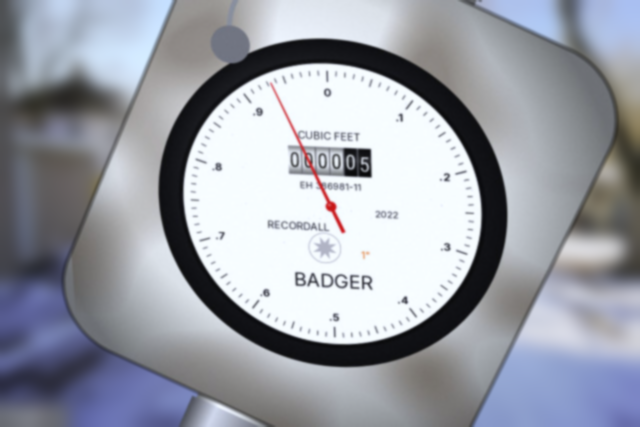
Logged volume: 4.93 ft³
